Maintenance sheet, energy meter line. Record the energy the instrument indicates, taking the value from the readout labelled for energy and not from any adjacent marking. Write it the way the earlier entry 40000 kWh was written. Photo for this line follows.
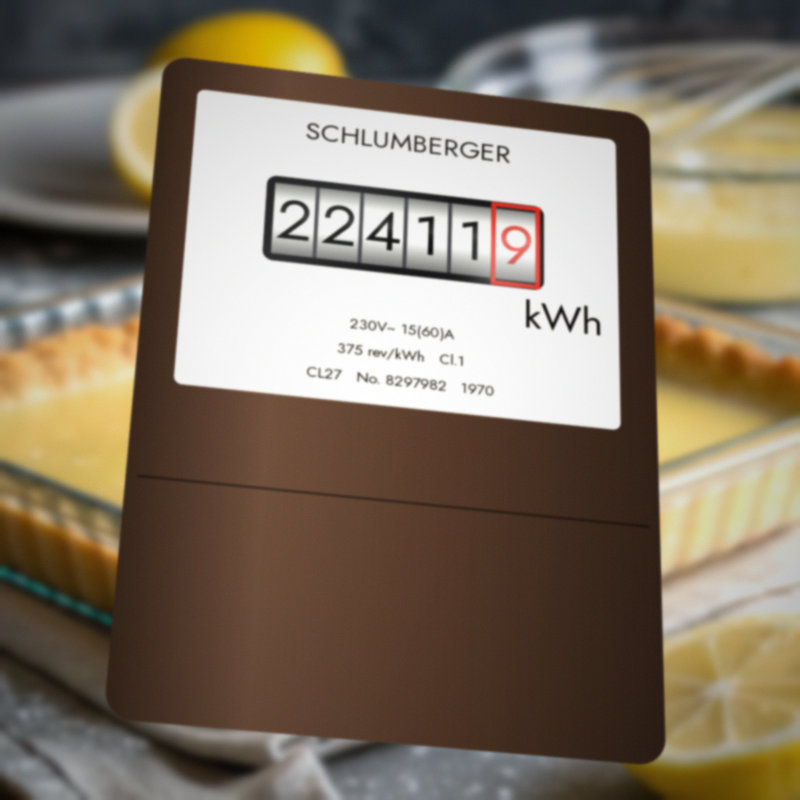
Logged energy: 22411.9 kWh
